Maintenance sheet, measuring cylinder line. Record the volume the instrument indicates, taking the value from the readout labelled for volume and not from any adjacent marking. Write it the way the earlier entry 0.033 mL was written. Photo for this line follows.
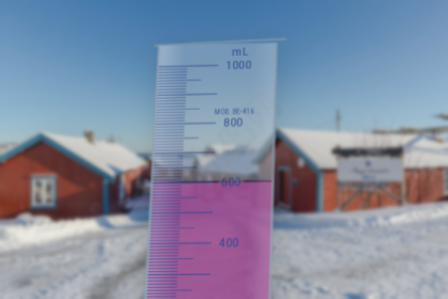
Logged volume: 600 mL
